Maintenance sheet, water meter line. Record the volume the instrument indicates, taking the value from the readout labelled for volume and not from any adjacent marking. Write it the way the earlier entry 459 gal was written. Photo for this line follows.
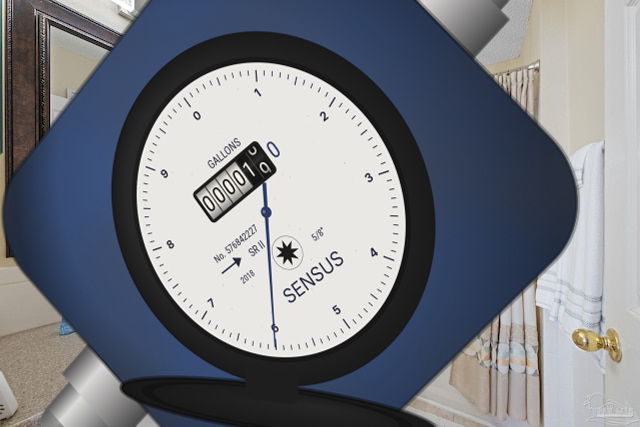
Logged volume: 186.0 gal
